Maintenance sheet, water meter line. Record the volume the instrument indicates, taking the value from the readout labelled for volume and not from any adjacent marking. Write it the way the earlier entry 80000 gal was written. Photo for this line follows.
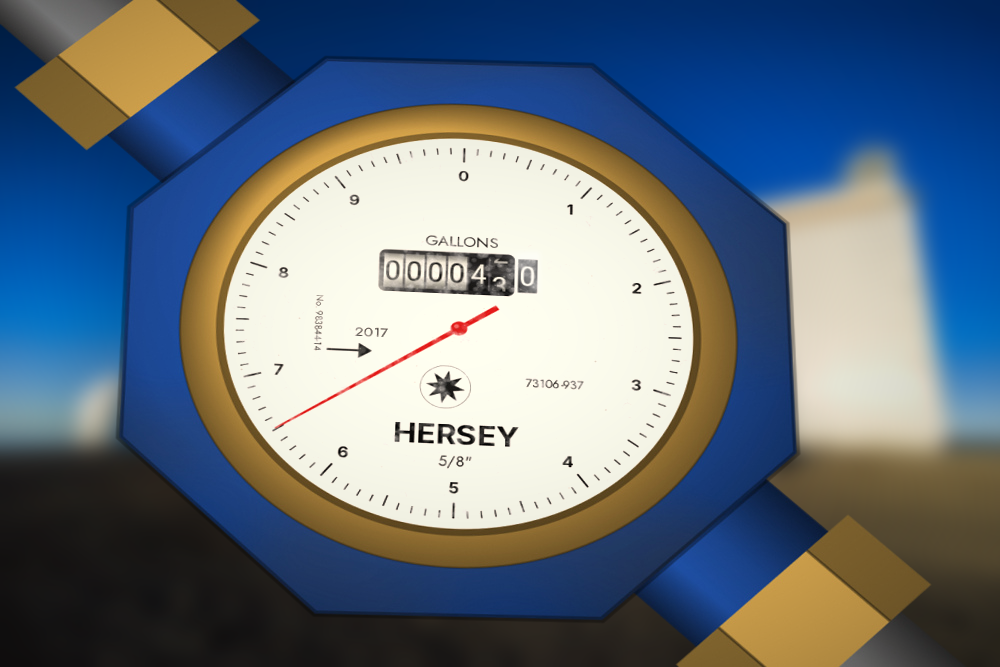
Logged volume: 426.5 gal
